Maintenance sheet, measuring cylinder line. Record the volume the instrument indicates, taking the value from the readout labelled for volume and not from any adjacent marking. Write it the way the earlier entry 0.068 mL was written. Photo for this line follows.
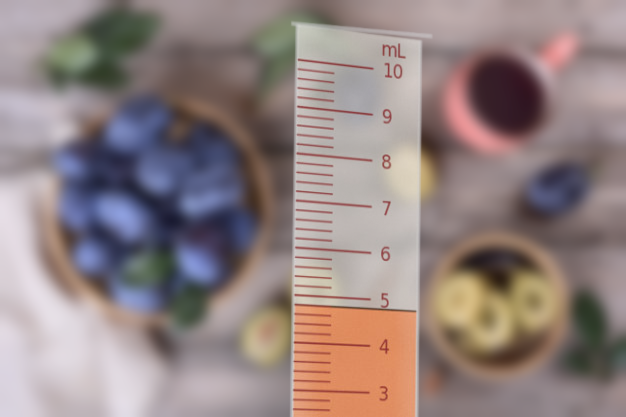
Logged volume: 4.8 mL
